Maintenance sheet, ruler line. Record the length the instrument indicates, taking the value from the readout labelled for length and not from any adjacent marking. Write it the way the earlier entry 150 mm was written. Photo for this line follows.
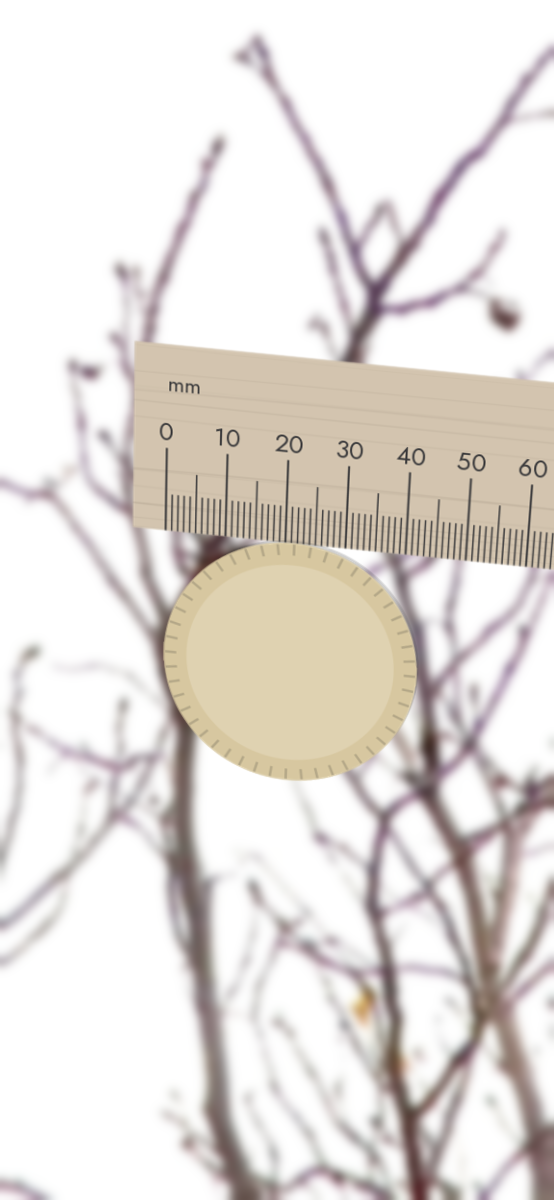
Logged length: 43 mm
